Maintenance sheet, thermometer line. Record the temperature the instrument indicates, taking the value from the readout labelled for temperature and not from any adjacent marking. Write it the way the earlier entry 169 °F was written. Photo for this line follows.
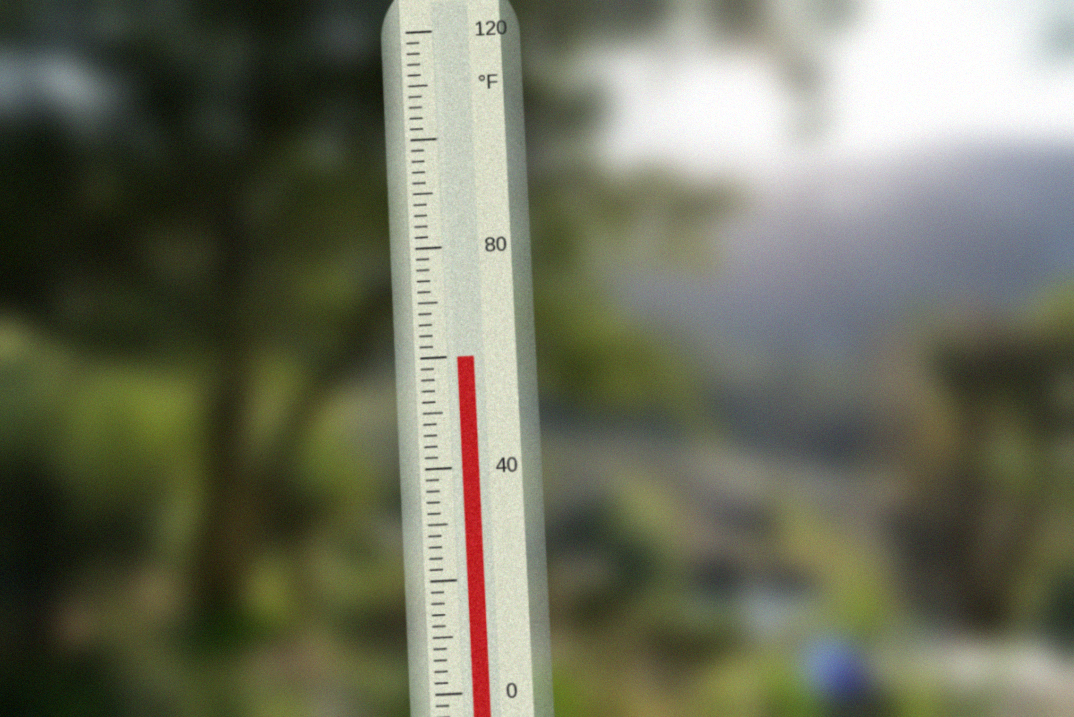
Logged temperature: 60 °F
